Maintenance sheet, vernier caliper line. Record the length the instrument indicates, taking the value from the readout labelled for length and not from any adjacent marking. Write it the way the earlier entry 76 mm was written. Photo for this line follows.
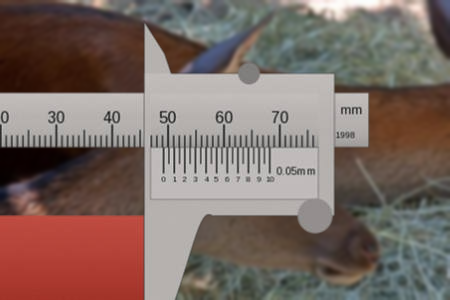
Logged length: 49.2 mm
